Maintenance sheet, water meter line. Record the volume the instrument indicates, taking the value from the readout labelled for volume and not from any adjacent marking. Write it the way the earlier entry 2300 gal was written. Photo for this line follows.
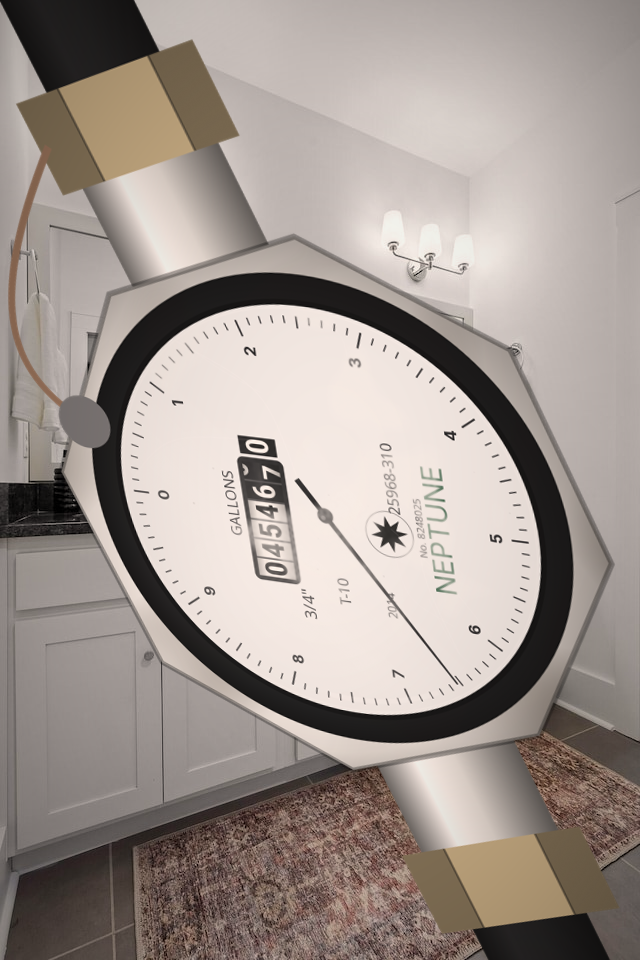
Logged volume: 454666.5 gal
